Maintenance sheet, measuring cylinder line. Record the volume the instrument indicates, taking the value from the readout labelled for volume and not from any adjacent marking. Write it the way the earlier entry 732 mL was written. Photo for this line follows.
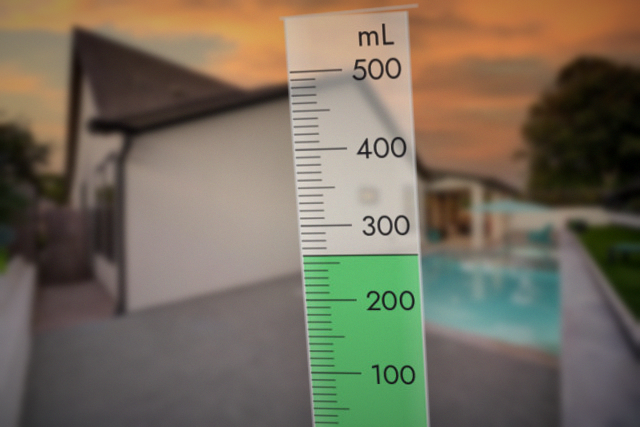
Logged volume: 260 mL
